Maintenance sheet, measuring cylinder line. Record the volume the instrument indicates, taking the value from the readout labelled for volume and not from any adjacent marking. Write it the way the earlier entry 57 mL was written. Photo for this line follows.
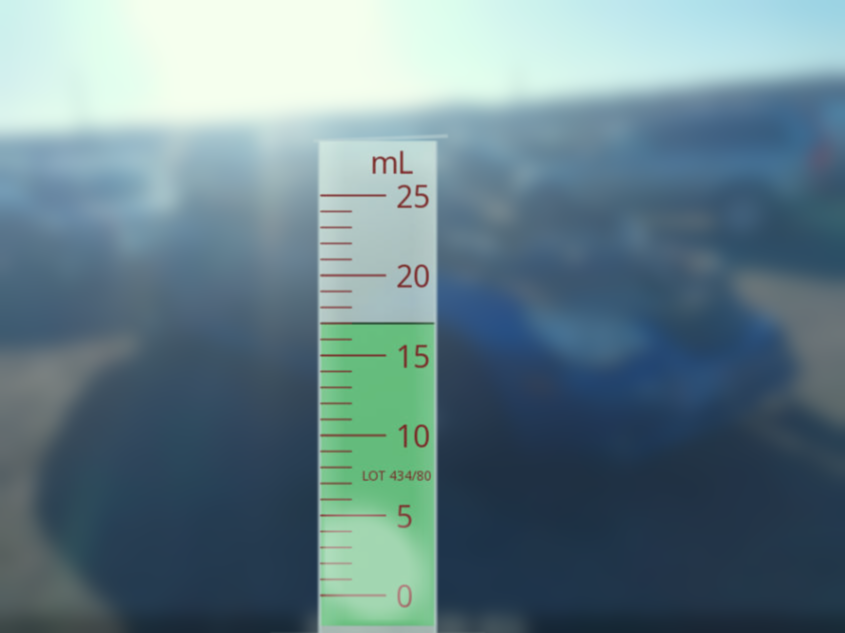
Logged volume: 17 mL
